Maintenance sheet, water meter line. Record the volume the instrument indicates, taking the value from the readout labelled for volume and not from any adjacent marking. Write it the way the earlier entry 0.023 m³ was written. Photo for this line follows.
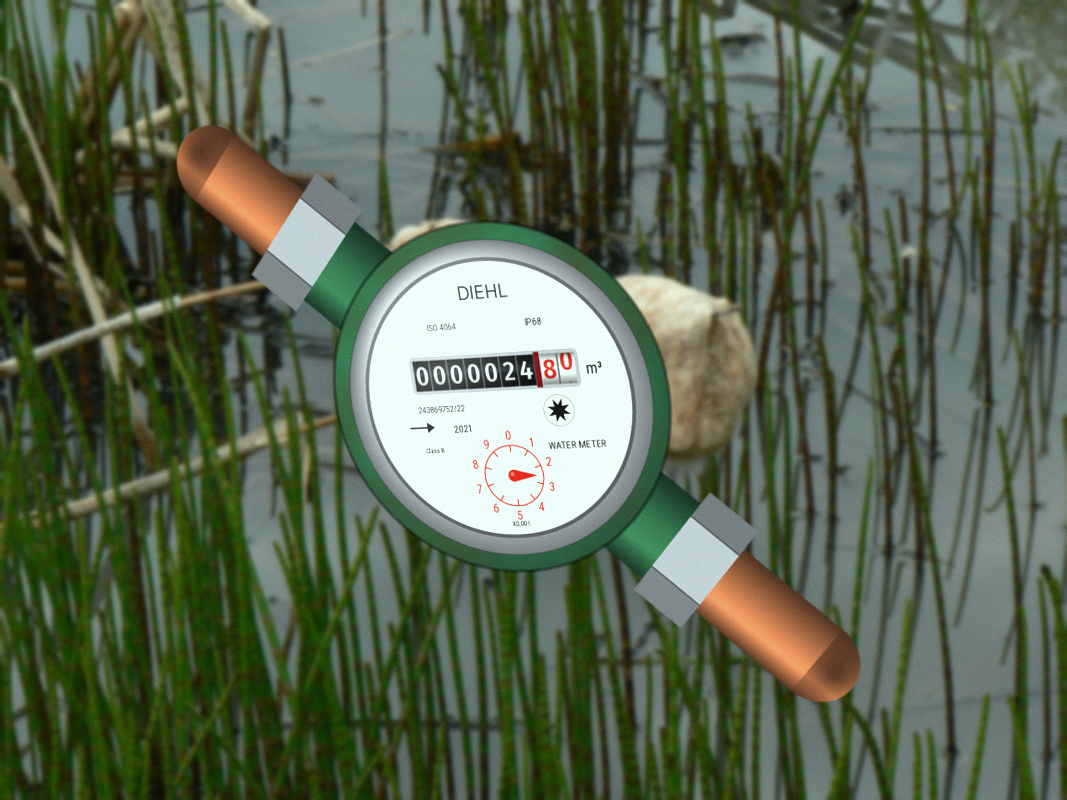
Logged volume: 24.802 m³
